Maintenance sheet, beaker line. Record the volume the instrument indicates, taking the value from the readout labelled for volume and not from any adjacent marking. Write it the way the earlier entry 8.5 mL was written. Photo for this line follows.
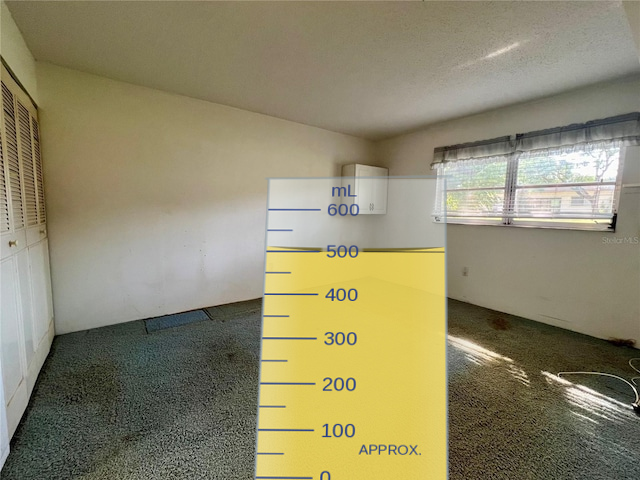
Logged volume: 500 mL
